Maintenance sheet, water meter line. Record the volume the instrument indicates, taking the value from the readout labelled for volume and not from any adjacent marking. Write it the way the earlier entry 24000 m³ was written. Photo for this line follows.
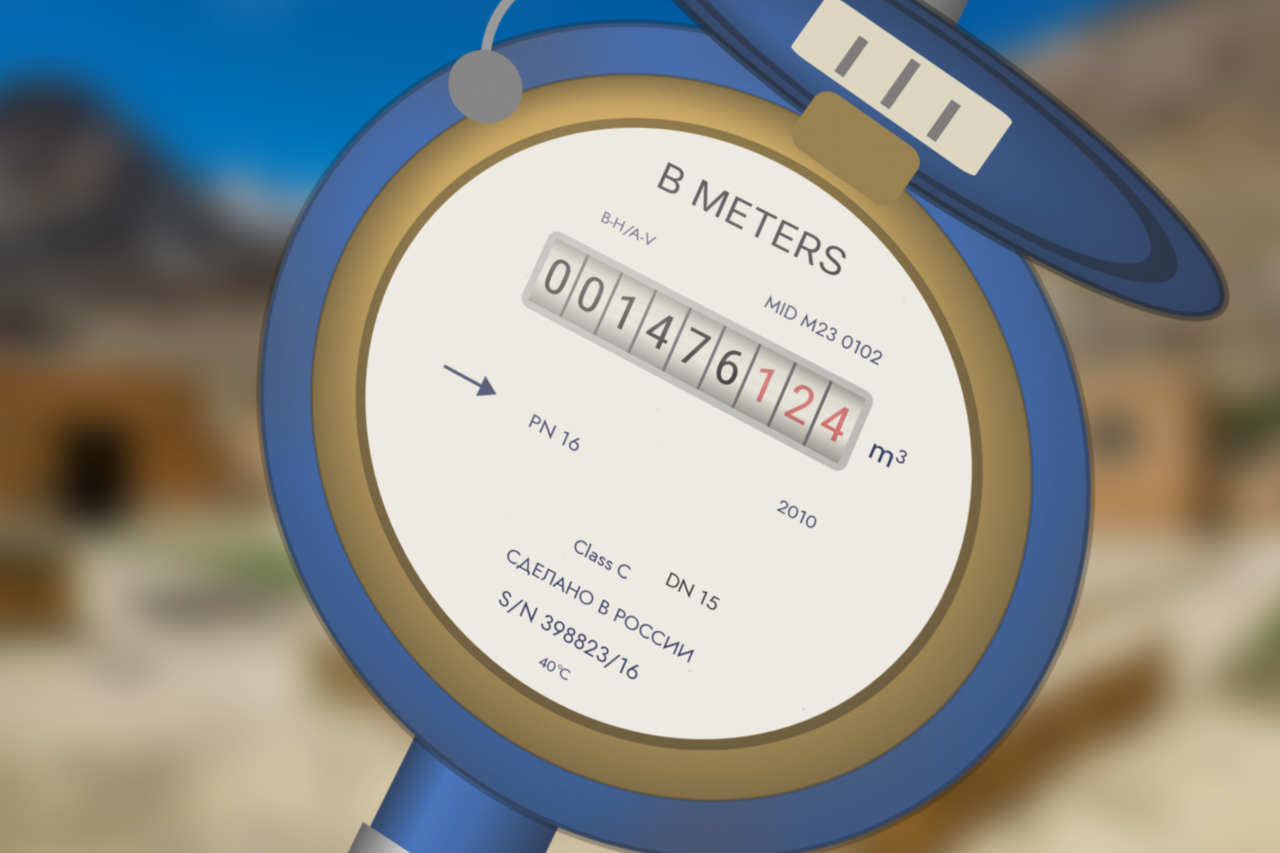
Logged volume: 1476.124 m³
